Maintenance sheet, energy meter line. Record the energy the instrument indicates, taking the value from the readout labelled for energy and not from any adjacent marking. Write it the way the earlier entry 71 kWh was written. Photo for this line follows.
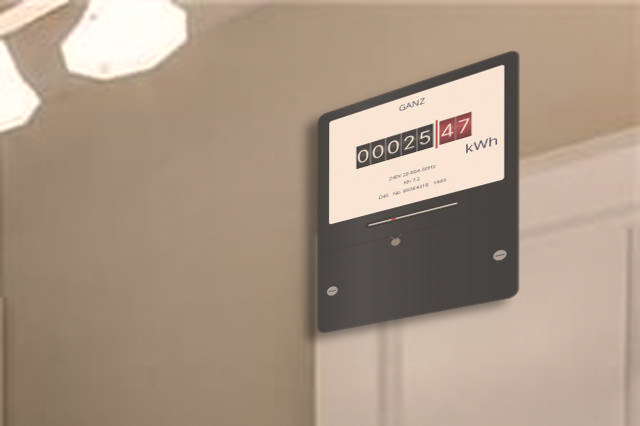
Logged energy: 25.47 kWh
